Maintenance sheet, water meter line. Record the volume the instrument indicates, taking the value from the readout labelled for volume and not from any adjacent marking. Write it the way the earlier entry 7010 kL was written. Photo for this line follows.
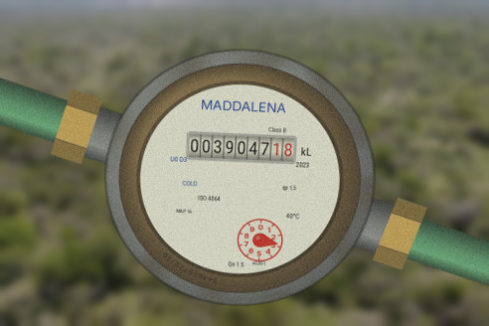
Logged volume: 39047.182 kL
